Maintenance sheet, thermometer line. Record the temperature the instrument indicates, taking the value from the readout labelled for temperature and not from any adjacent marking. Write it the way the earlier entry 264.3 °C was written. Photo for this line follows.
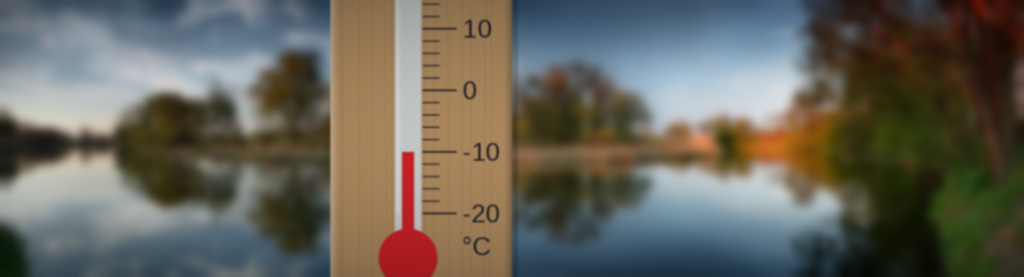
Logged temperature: -10 °C
